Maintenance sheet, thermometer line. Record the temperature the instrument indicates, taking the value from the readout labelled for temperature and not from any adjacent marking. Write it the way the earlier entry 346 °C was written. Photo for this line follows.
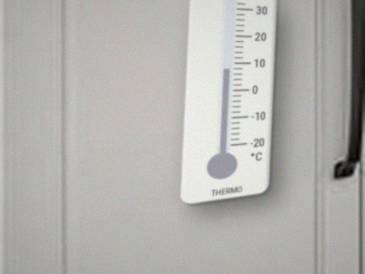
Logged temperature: 8 °C
